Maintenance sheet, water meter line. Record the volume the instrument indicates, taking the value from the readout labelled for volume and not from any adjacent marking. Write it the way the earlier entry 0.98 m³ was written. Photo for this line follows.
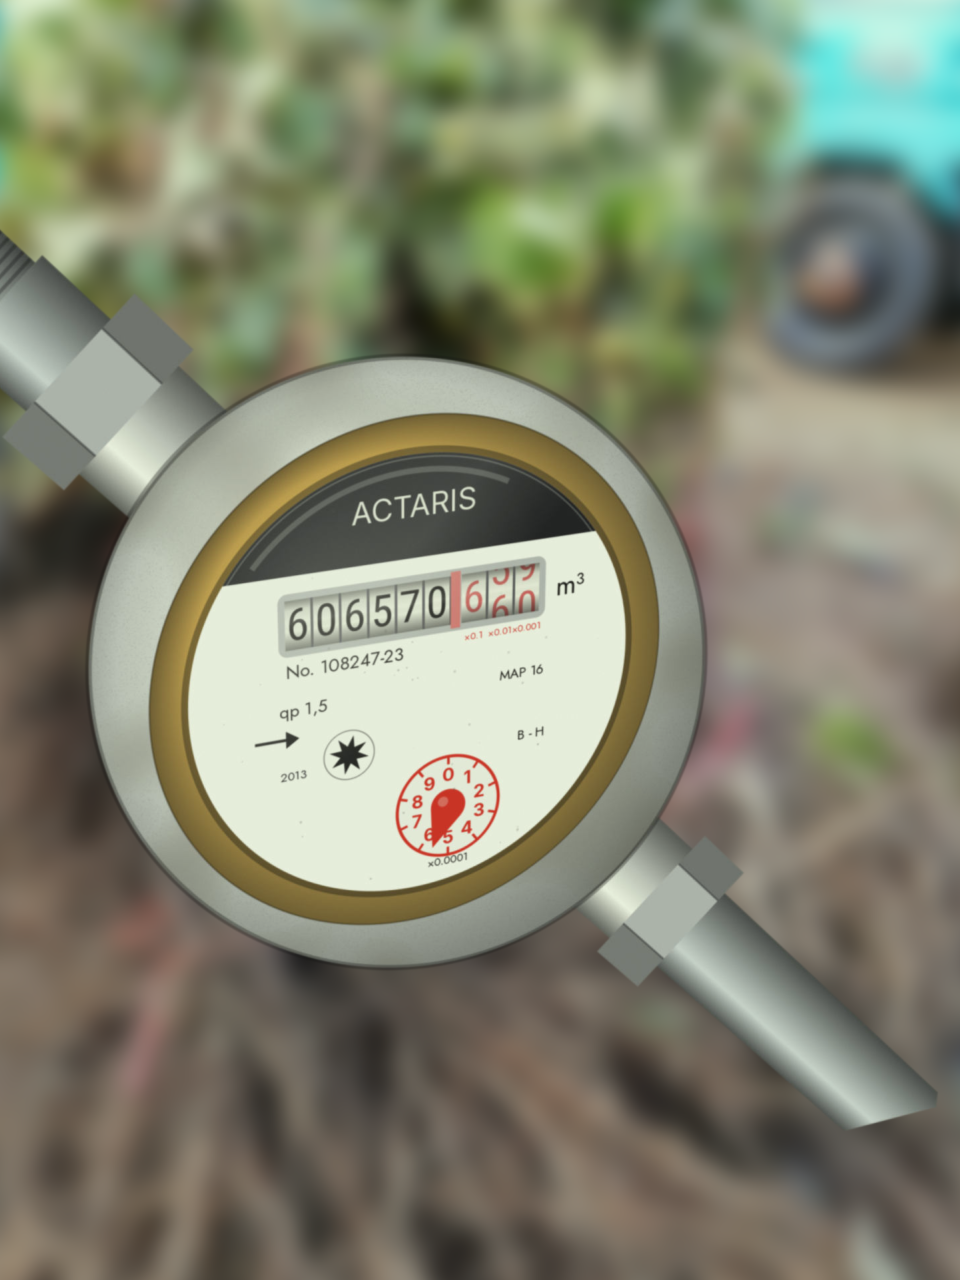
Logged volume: 606570.6595 m³
